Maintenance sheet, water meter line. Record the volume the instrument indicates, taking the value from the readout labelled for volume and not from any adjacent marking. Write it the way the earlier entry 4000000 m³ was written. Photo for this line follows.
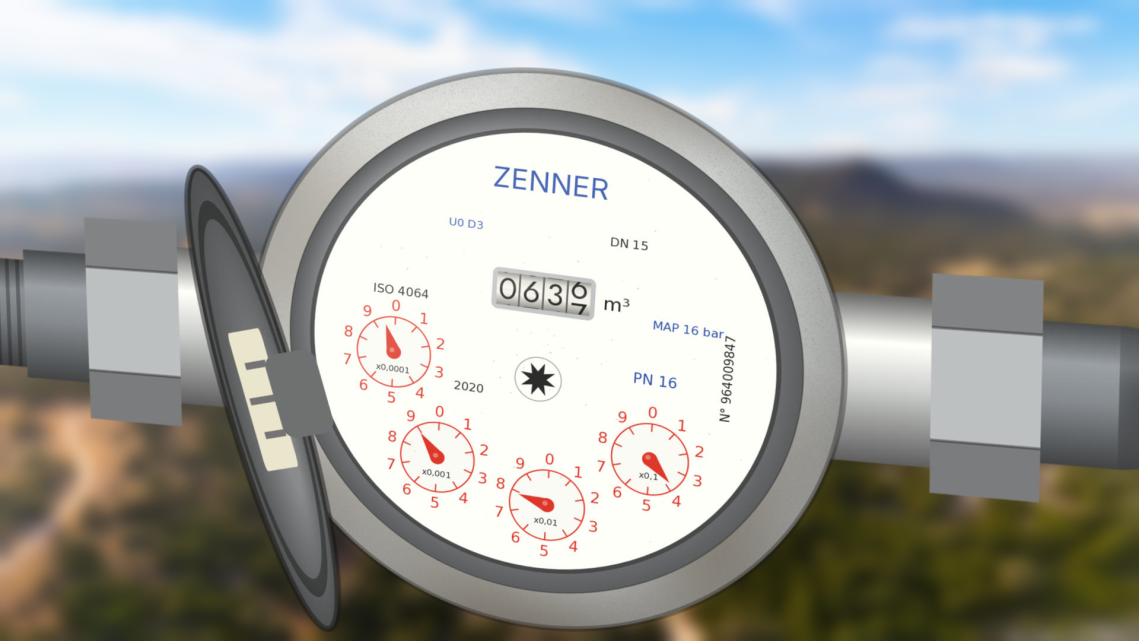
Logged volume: 636.3789 m³
